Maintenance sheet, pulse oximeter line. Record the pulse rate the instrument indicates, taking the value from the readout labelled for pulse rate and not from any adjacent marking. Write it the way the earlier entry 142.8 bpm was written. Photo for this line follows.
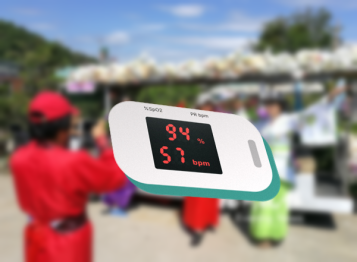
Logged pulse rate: 57 bpm
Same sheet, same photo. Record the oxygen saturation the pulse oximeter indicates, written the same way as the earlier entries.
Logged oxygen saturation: 94 %
